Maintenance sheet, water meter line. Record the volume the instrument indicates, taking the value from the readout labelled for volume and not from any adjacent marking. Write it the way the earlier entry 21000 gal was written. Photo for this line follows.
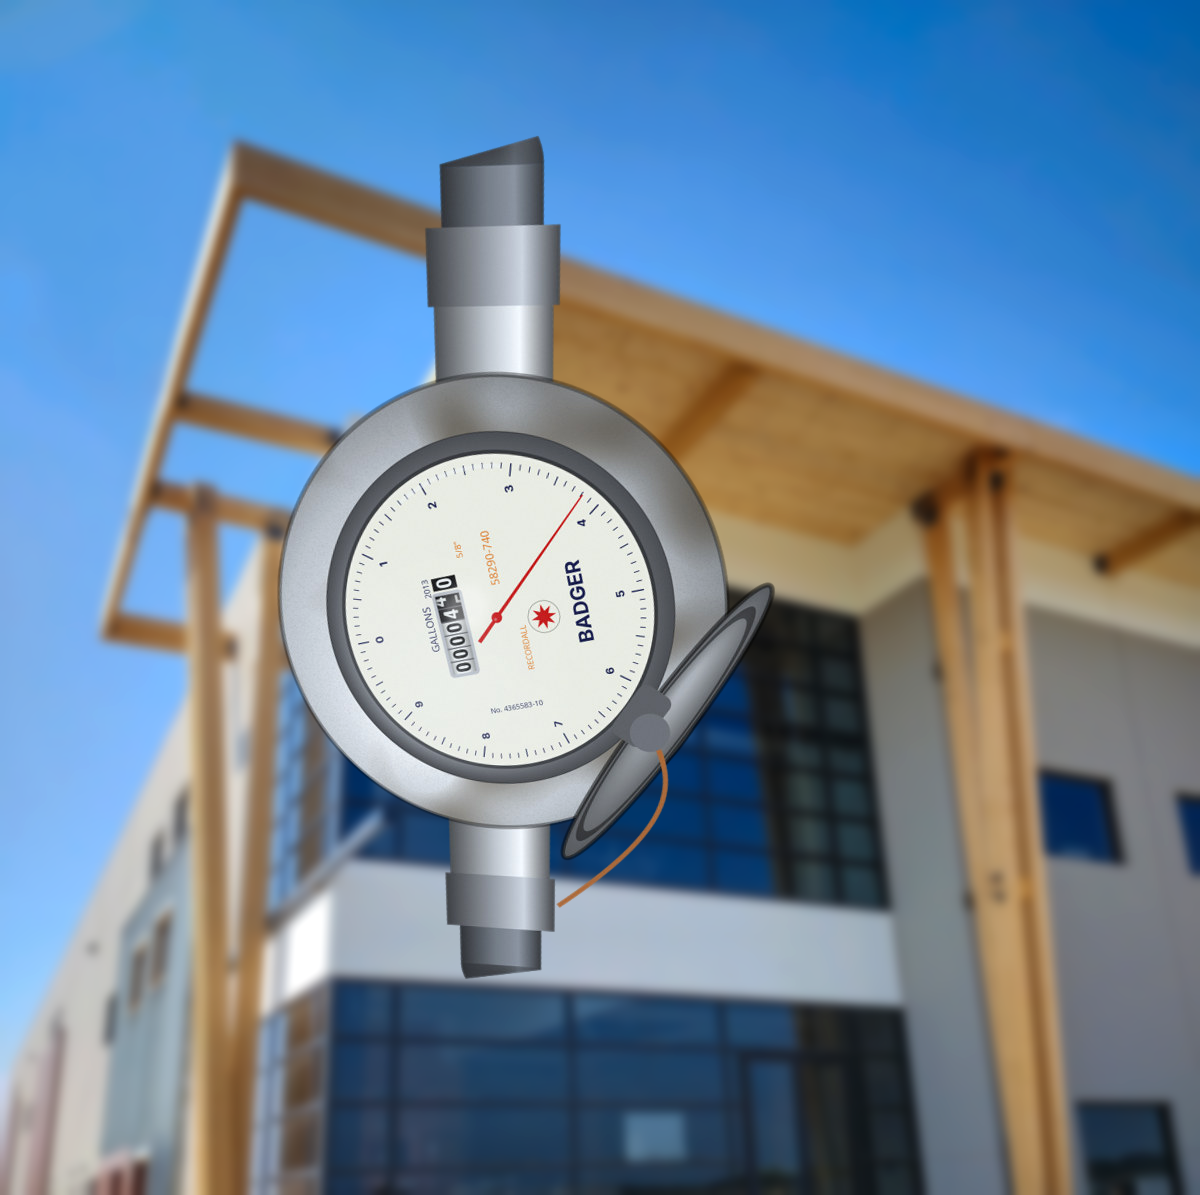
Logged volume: 443.8 gal
